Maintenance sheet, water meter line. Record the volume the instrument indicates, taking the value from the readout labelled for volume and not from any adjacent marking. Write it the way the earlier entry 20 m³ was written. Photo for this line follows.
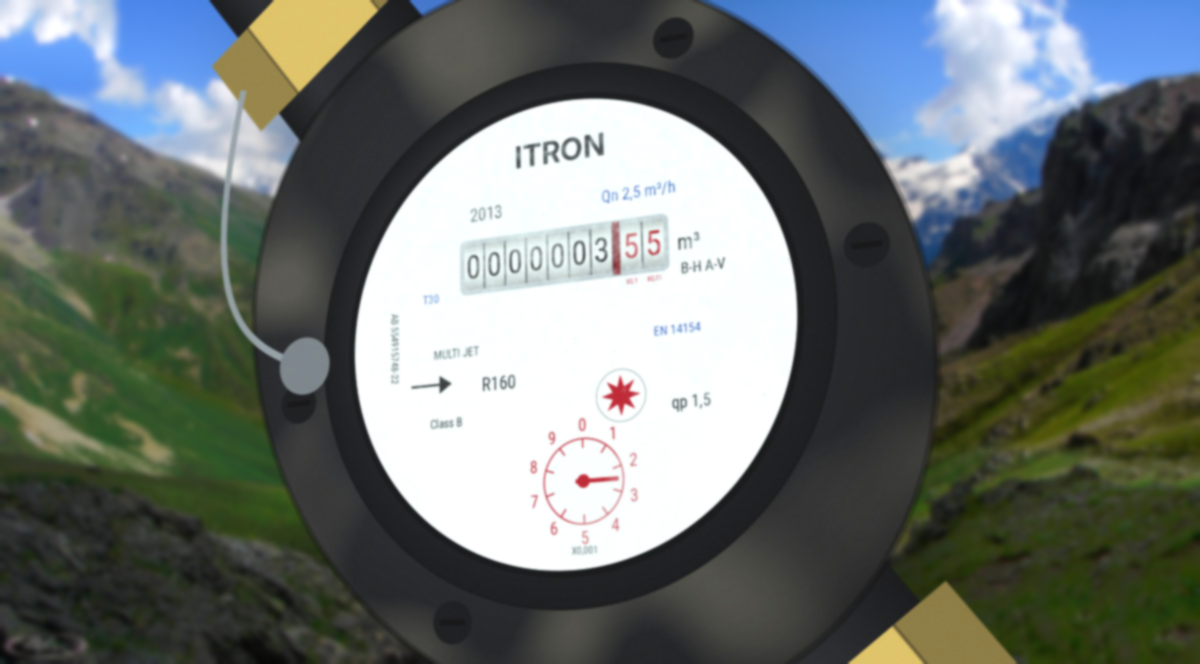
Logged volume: 3.552 m³
